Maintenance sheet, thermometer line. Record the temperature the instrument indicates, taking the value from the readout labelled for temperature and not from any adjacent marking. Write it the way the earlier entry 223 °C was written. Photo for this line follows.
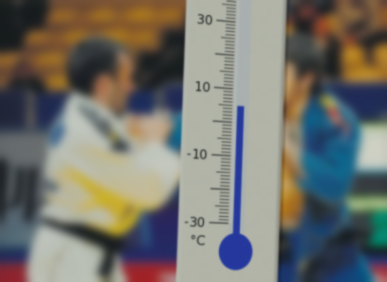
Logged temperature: 5 °C
